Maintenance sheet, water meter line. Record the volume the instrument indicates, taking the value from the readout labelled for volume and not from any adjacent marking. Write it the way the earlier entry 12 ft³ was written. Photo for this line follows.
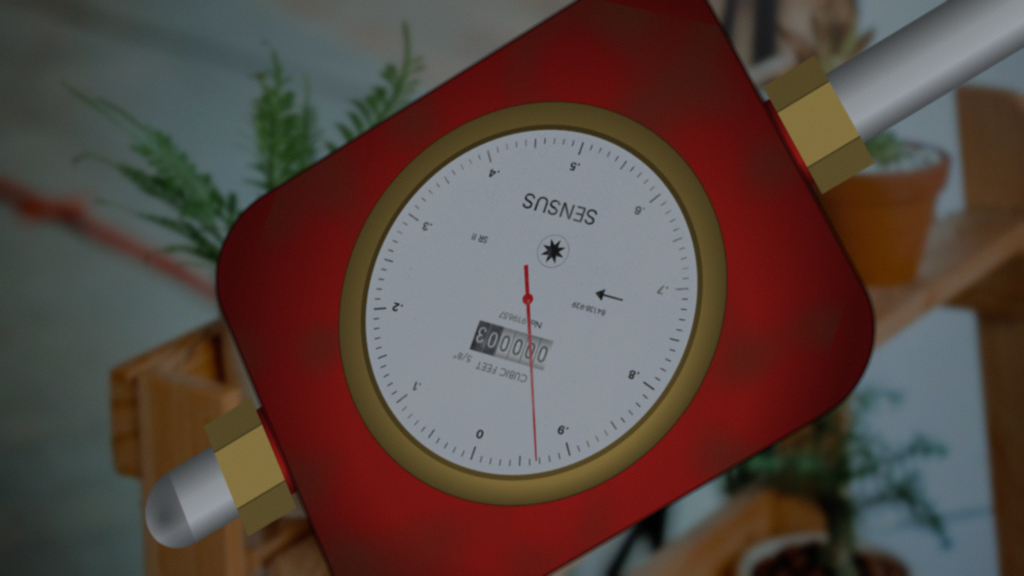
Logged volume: 2.93 ft³
